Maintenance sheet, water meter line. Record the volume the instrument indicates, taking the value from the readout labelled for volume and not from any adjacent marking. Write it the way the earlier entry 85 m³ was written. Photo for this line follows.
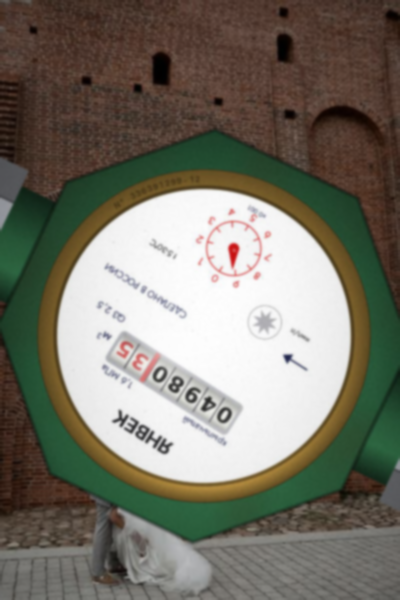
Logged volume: 4980.349 m³
